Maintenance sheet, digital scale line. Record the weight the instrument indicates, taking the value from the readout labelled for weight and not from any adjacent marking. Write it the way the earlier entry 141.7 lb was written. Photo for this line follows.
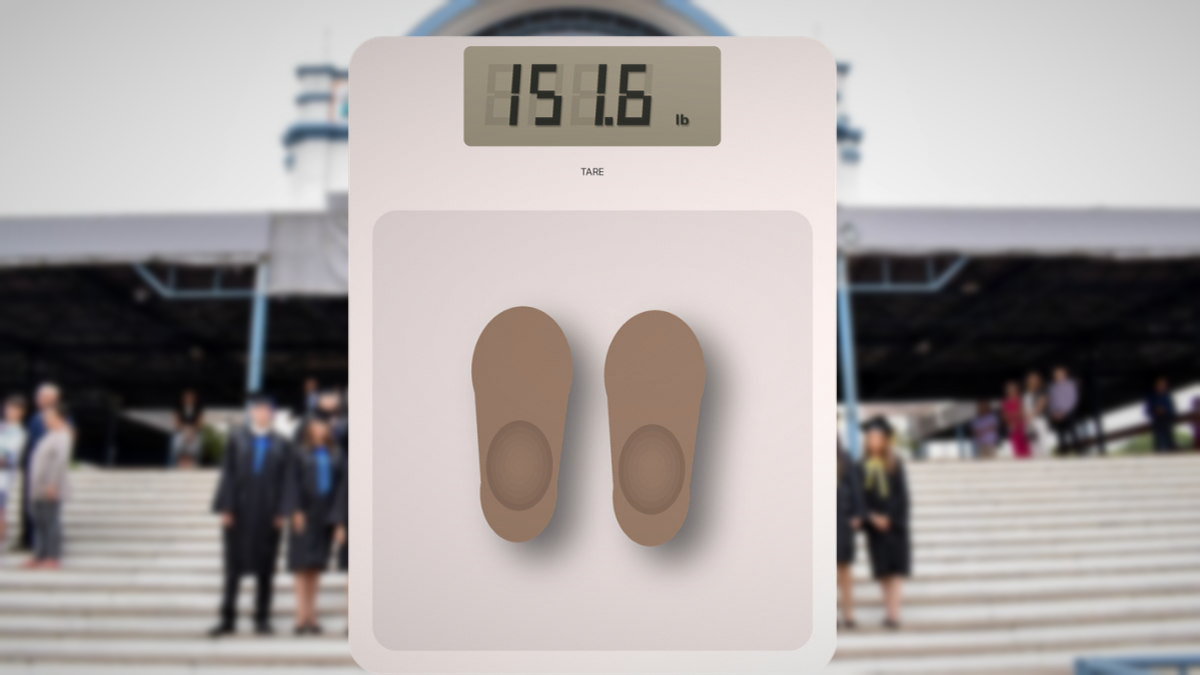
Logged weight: 151.6 lb
